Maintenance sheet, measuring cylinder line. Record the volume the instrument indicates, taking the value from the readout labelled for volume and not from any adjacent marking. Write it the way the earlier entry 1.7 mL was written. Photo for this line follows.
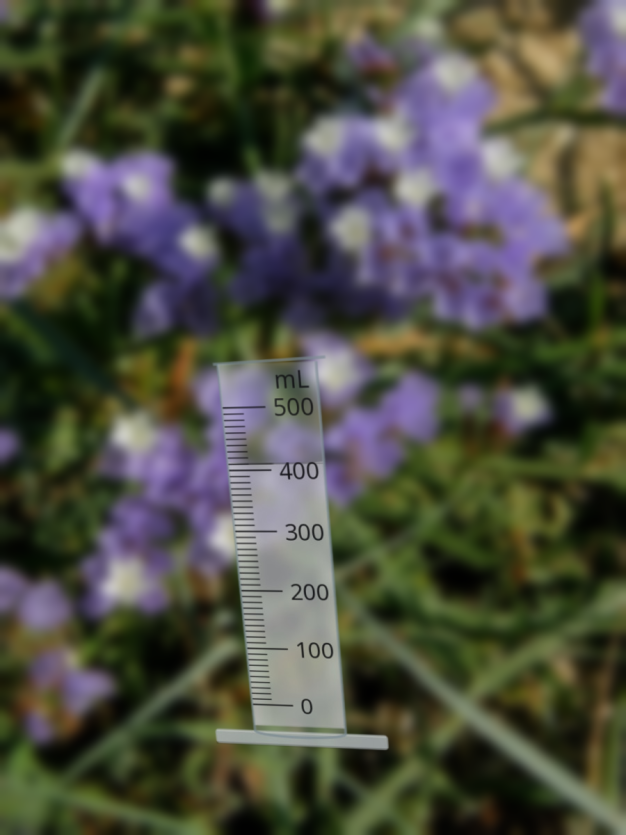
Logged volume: 410 mL
